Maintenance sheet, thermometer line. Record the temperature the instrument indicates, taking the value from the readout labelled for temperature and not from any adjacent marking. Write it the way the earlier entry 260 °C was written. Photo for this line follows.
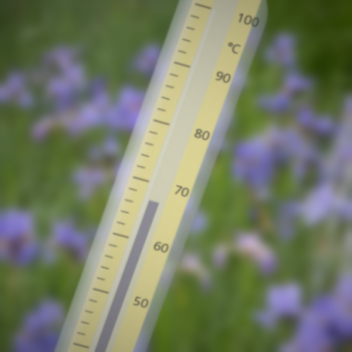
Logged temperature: 67 °C
